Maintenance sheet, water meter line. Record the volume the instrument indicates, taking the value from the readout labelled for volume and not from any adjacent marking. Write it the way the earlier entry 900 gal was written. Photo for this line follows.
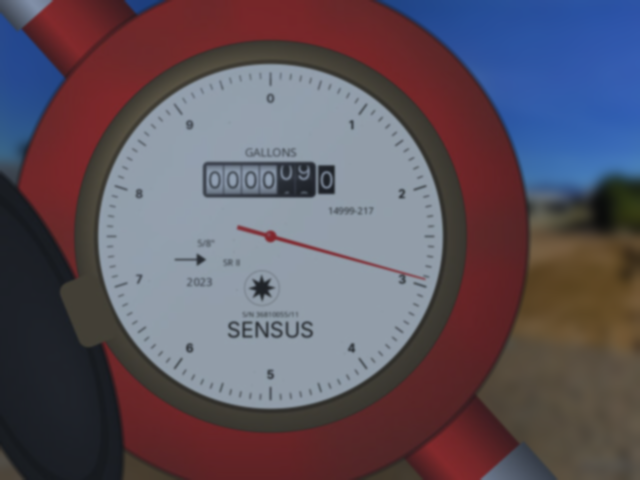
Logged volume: 92.9 gal
